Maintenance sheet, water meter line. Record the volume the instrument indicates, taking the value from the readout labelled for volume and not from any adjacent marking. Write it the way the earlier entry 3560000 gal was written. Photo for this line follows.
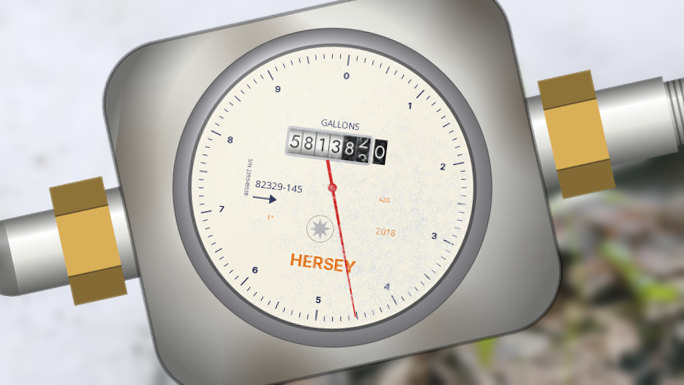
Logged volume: 5813824.5 gal
